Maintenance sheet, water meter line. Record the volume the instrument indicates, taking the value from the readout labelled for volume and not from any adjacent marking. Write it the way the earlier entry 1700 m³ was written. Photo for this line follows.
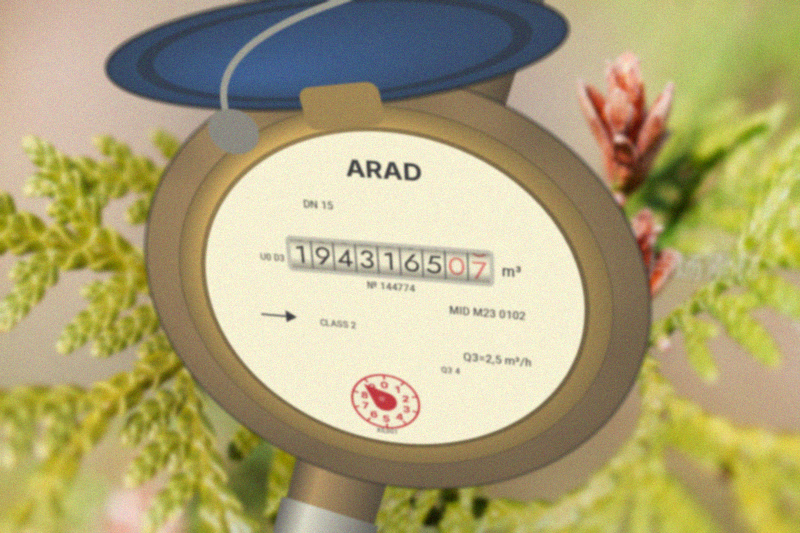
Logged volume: 1943165.068 m³
